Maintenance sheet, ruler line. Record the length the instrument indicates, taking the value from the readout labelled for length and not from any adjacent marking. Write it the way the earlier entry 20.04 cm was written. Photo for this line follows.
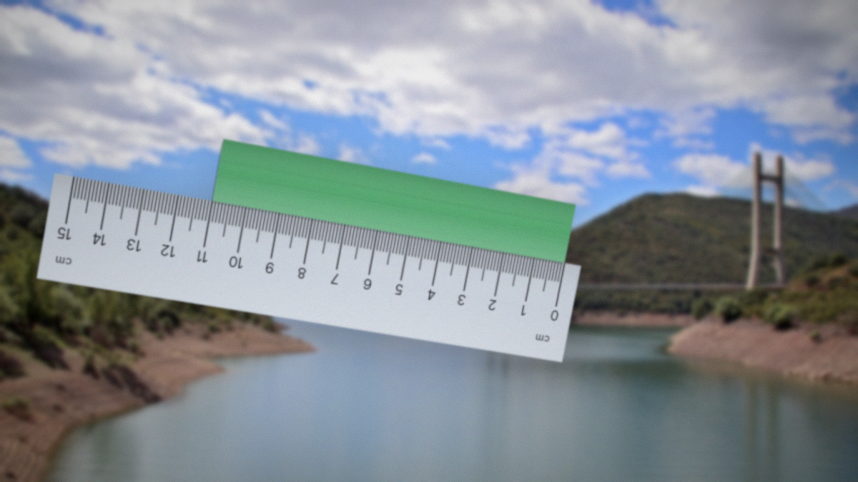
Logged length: 11 cm
